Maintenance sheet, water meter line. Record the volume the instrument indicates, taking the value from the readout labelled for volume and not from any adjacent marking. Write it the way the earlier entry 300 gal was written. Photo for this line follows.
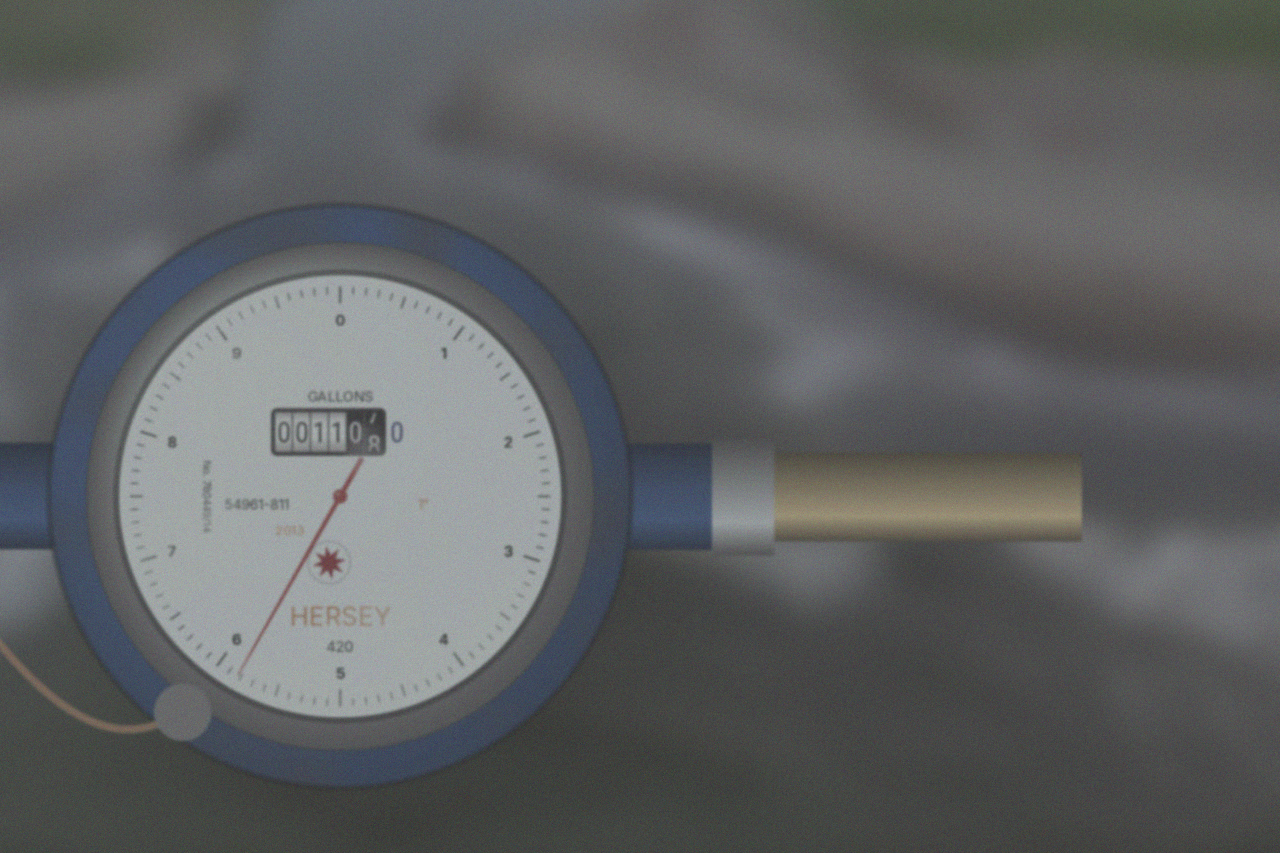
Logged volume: 11075.8 gal
